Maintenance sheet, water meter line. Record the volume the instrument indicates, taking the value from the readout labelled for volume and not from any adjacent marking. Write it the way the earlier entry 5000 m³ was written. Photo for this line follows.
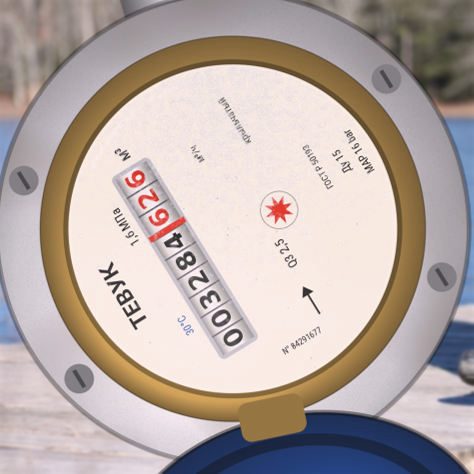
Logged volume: 3284.626 m³
